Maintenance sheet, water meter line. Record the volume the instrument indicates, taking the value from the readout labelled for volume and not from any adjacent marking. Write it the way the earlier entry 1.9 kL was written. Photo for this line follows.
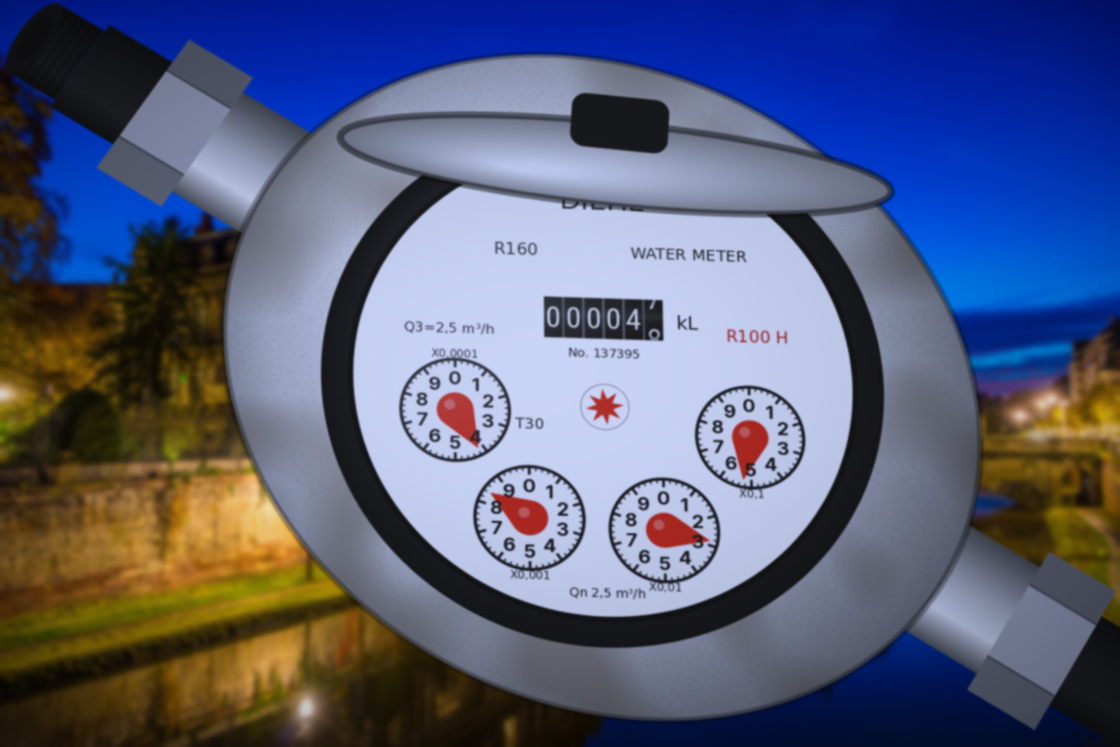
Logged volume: 47.5284 kL
